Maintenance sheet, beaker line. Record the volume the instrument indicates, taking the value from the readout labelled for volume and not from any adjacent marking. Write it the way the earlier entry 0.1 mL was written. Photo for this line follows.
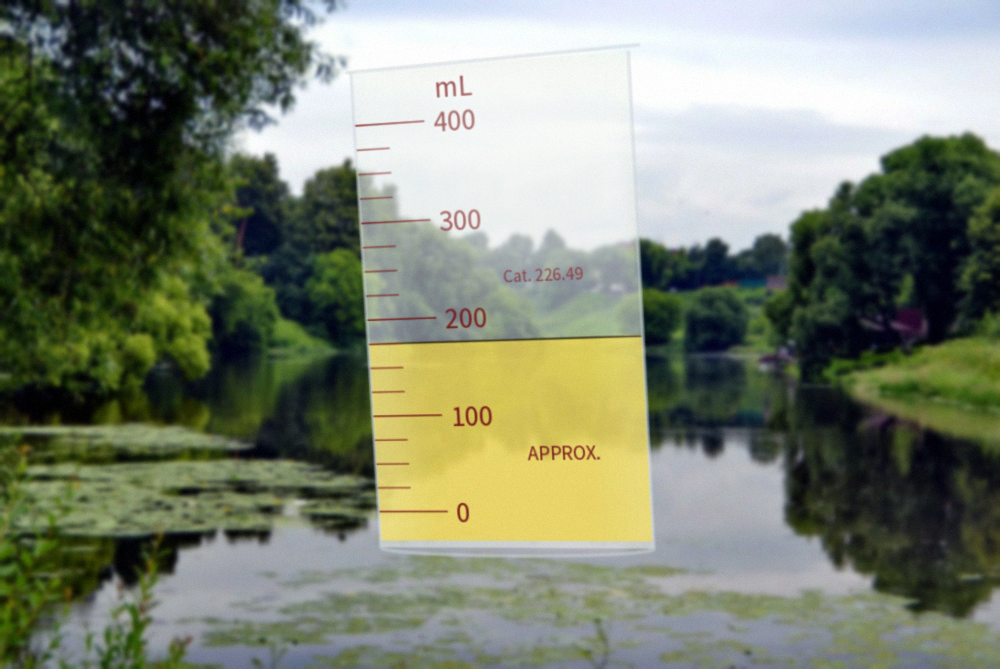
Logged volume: 175 mL
